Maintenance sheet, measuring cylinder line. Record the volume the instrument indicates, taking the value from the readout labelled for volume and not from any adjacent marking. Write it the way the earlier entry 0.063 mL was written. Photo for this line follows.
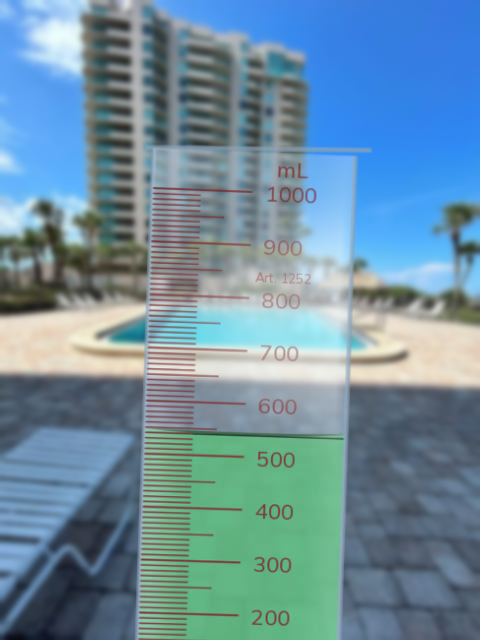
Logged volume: 540 mL
